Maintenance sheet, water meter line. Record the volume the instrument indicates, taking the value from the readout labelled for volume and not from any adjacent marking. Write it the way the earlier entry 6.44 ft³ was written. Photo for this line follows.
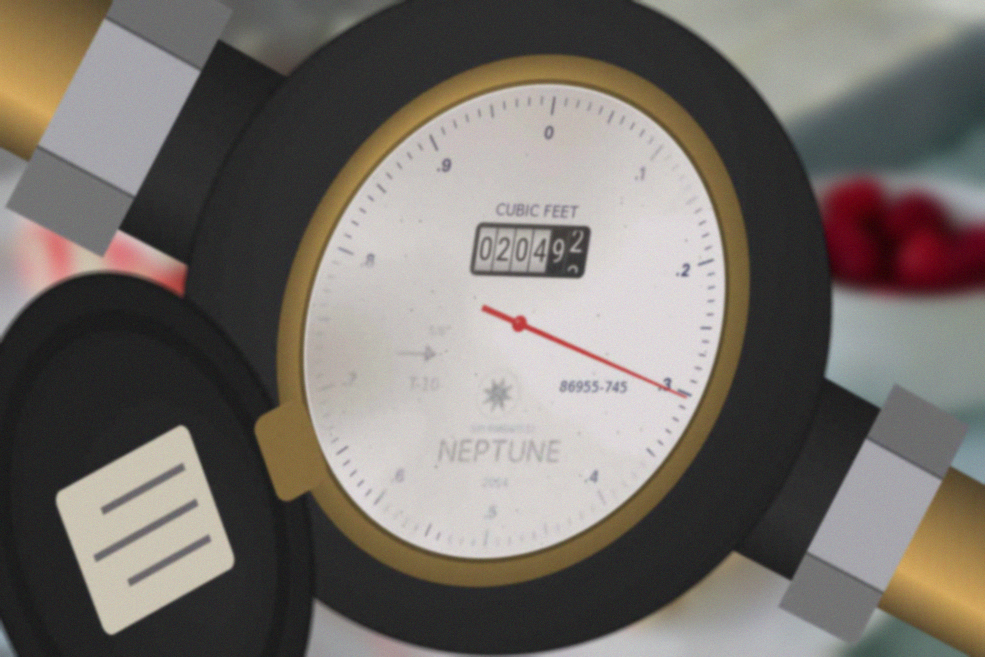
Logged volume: 20492.30 ft³
